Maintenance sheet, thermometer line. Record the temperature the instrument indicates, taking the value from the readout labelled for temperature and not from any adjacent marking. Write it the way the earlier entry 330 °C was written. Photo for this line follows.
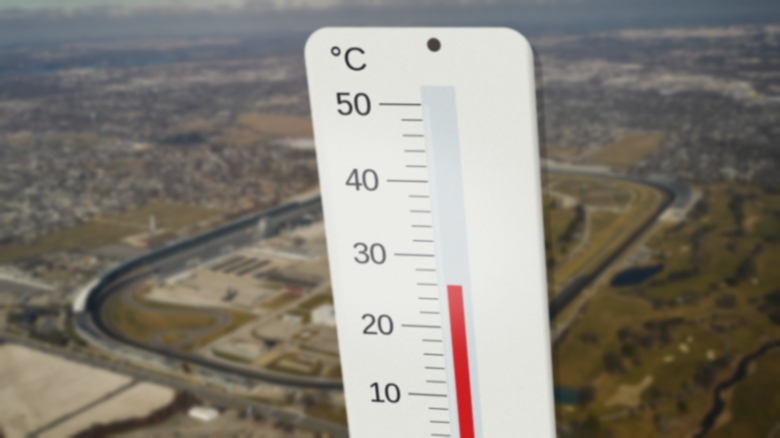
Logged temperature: 26 °C
